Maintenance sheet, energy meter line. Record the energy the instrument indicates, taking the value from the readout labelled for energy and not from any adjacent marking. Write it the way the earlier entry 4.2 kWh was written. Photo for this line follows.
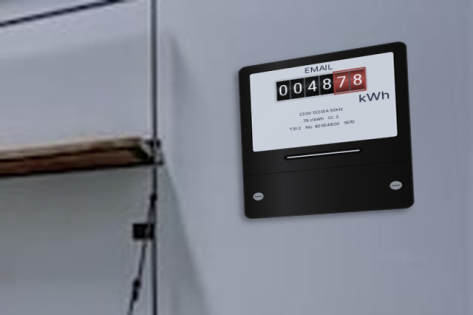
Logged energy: 48.78 kWh
